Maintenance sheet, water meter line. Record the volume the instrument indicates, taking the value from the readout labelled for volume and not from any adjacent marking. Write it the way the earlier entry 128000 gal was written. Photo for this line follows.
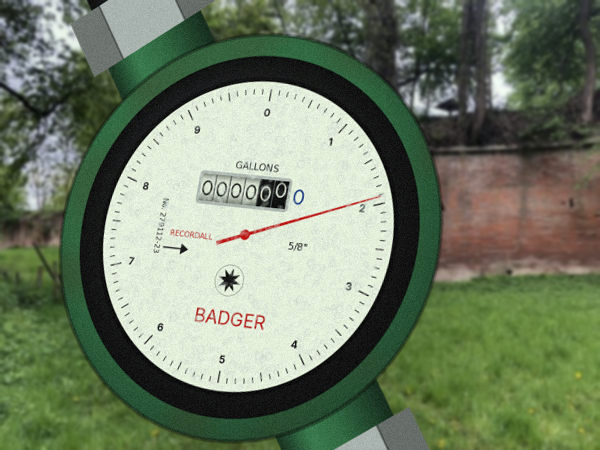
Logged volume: 1.9 gal
